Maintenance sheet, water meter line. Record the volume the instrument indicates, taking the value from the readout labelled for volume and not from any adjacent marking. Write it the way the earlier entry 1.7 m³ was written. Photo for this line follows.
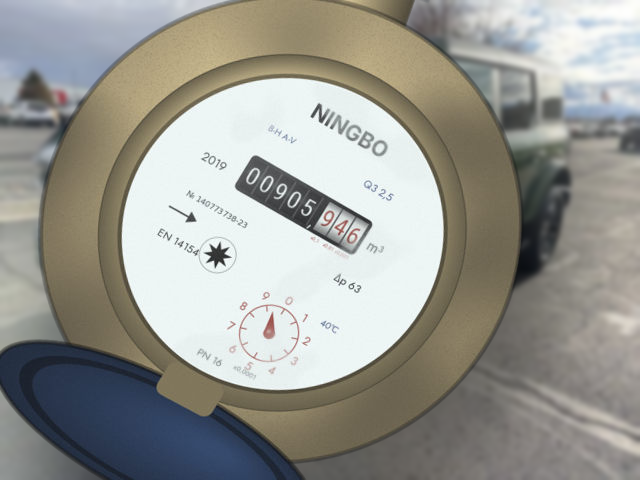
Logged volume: 905.9459 m³
